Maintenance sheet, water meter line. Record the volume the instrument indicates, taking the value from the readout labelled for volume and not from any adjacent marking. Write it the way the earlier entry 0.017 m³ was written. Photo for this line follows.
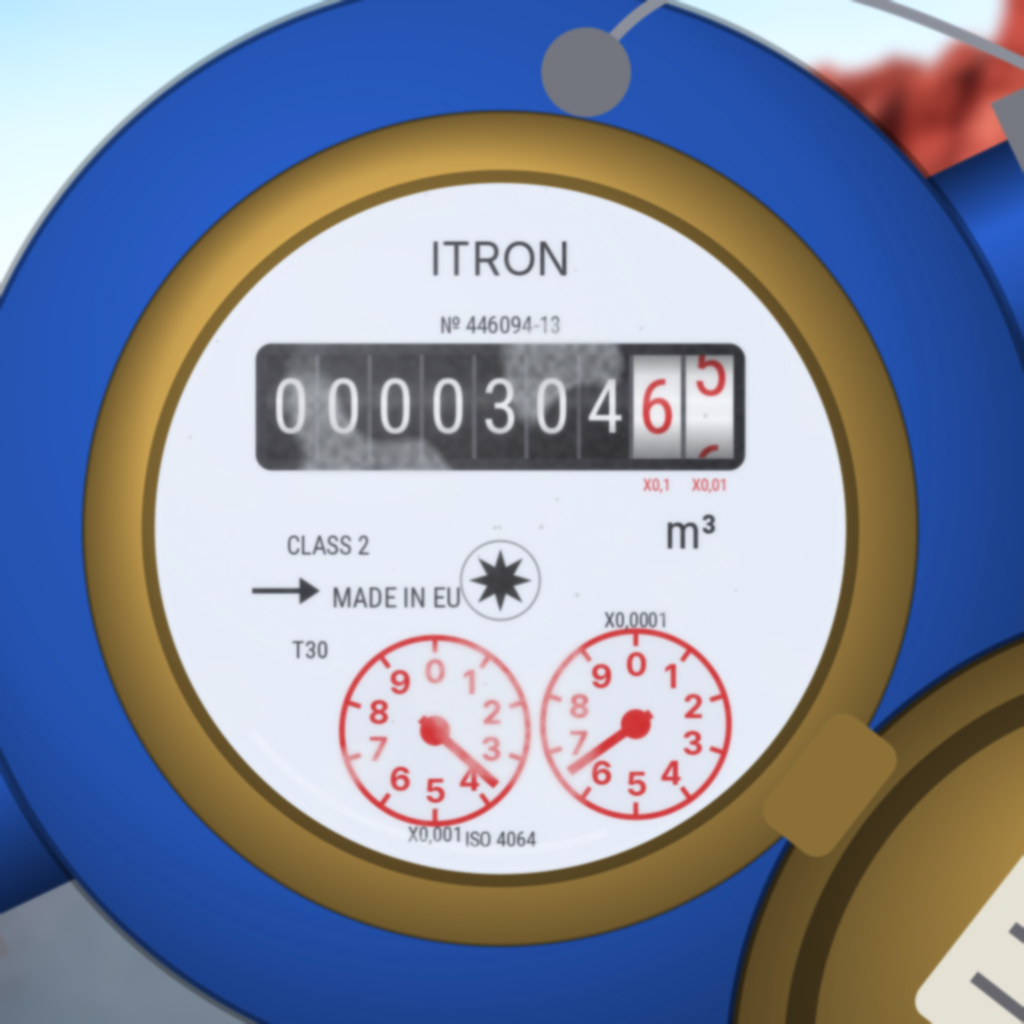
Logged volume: 304.6536 m³
